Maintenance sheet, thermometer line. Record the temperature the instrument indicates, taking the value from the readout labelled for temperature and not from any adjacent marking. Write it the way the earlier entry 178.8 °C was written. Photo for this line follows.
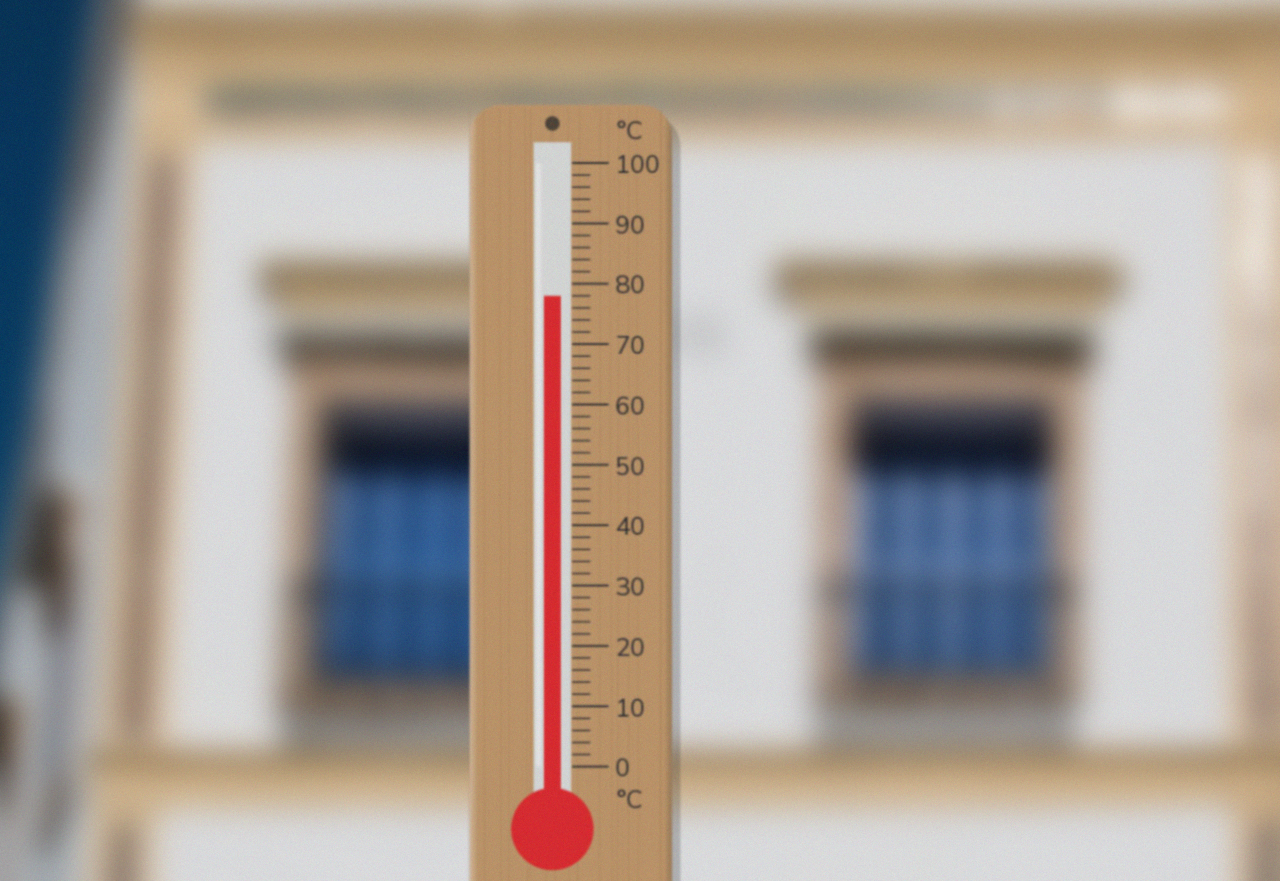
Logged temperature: 78 °C
